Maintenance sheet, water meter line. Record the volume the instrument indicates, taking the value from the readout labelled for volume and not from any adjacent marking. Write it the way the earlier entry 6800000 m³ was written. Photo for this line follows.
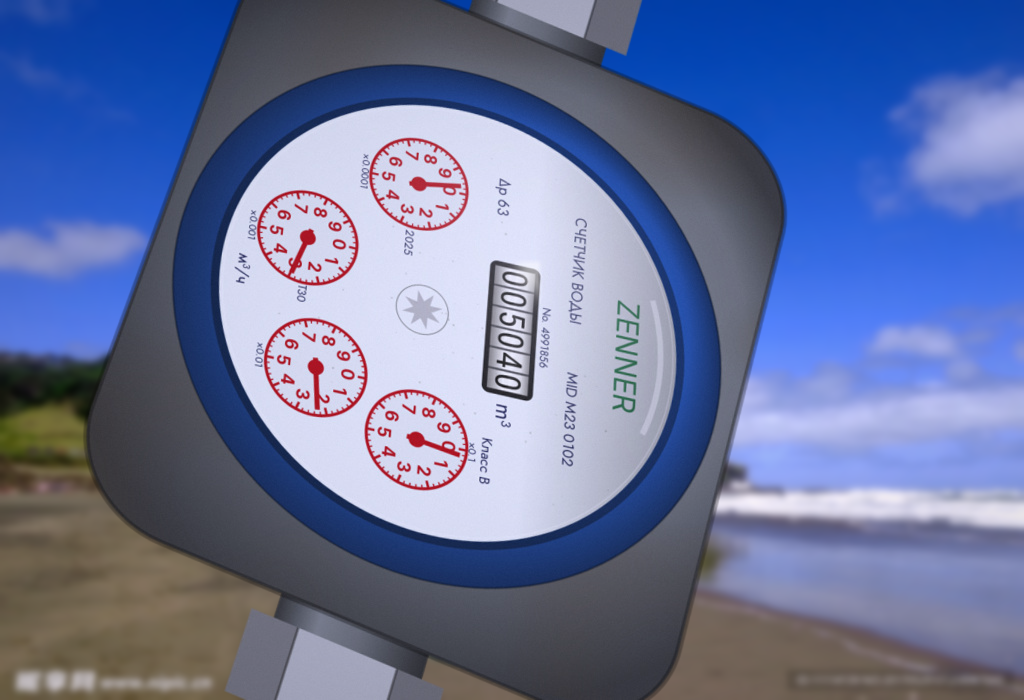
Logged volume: 5040.0229 m³
